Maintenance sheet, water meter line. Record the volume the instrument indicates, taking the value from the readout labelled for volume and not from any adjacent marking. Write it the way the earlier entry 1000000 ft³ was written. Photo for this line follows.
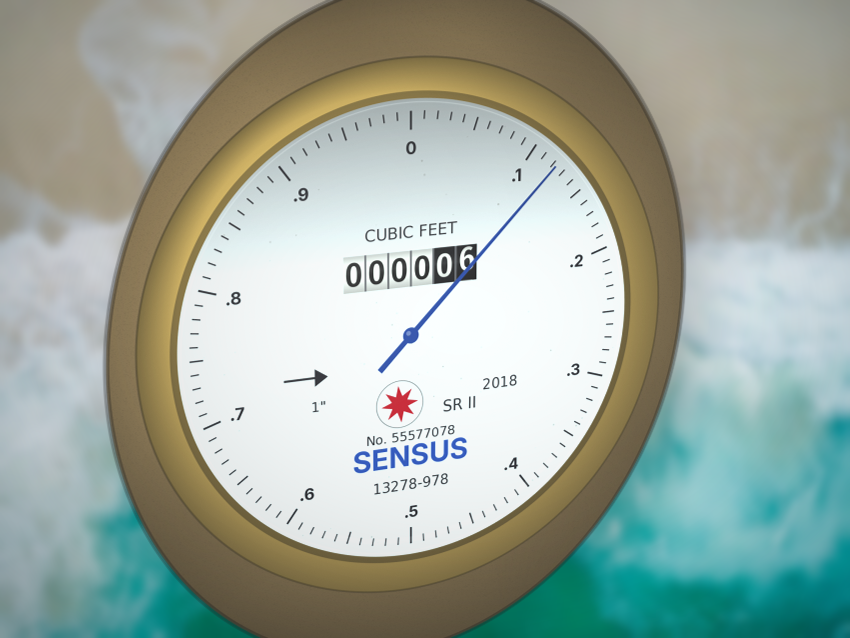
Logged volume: 6.12 ft³
